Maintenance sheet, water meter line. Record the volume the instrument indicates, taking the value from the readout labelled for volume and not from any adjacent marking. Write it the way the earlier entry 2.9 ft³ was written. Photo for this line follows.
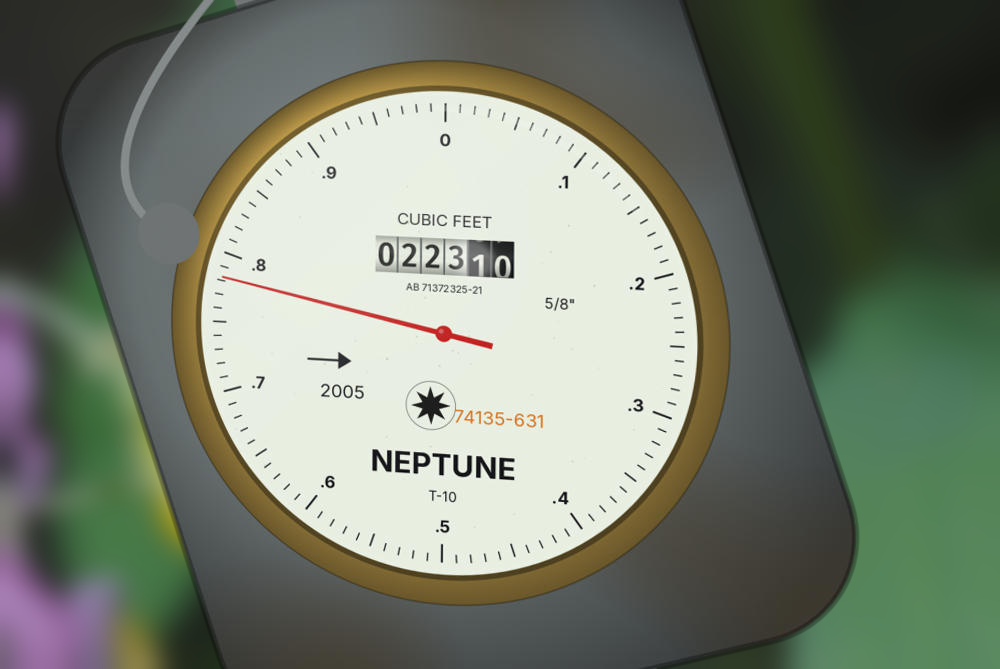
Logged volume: 22309.78 ft³
